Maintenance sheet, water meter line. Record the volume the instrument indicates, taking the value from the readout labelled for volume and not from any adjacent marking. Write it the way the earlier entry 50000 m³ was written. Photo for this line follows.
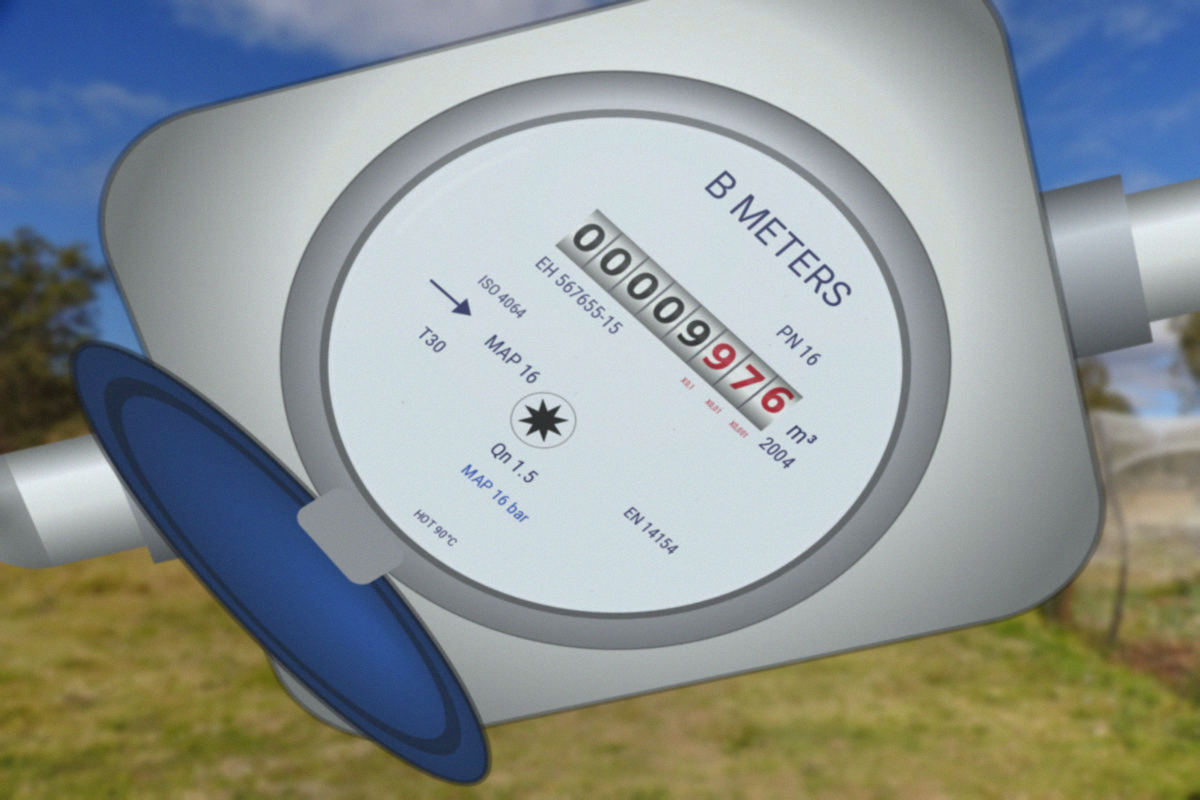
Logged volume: 9.976 m³
